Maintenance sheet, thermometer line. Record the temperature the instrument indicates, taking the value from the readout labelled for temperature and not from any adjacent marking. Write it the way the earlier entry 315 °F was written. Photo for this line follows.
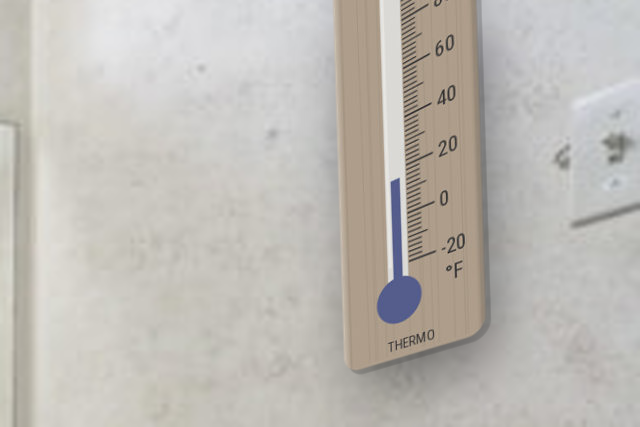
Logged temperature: 16 °F
